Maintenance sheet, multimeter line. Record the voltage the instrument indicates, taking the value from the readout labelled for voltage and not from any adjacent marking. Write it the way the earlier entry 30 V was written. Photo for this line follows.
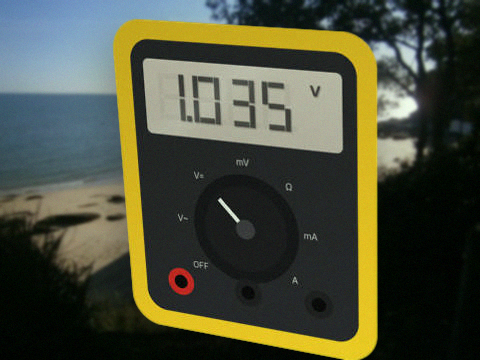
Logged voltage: 1.035 V
